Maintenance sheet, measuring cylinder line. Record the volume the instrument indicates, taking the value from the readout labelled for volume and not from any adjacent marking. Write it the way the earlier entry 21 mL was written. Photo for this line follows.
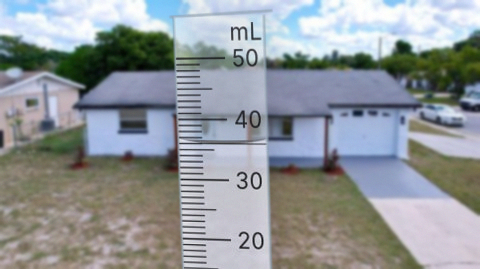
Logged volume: 36 mL
